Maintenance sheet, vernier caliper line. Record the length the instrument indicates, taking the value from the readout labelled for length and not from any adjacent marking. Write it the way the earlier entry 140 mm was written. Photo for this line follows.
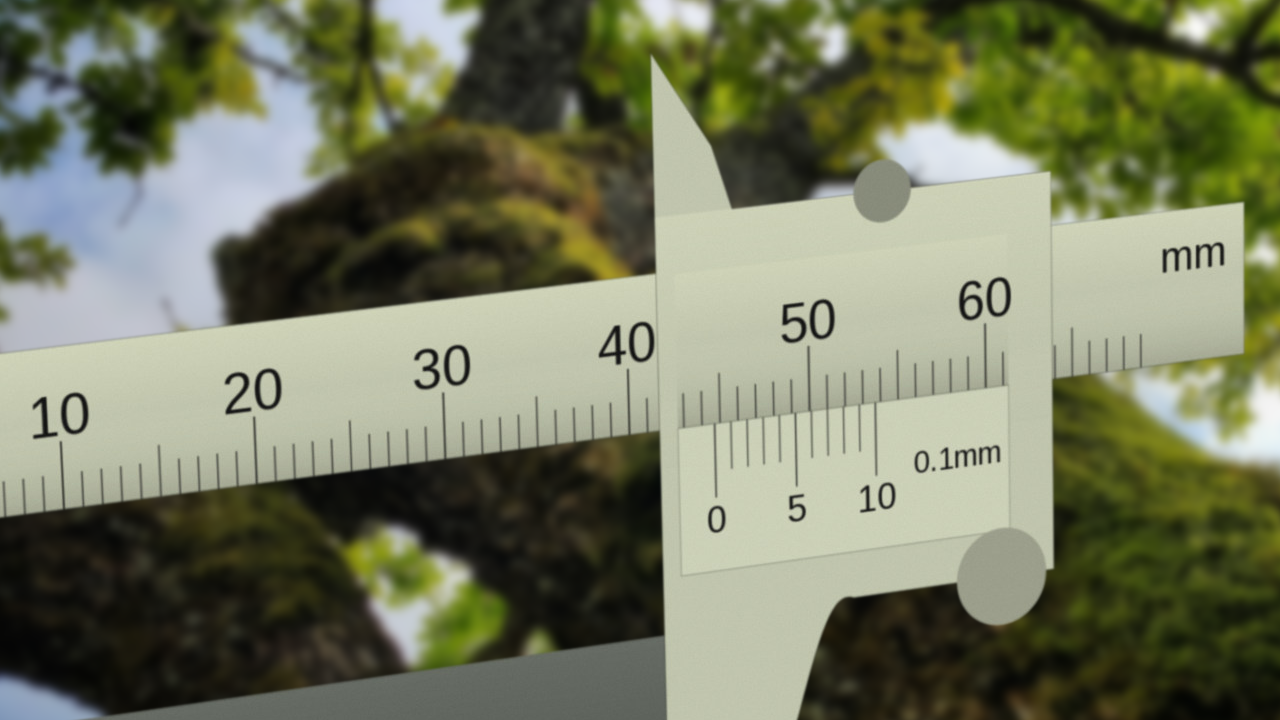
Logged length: 44.7 mm
